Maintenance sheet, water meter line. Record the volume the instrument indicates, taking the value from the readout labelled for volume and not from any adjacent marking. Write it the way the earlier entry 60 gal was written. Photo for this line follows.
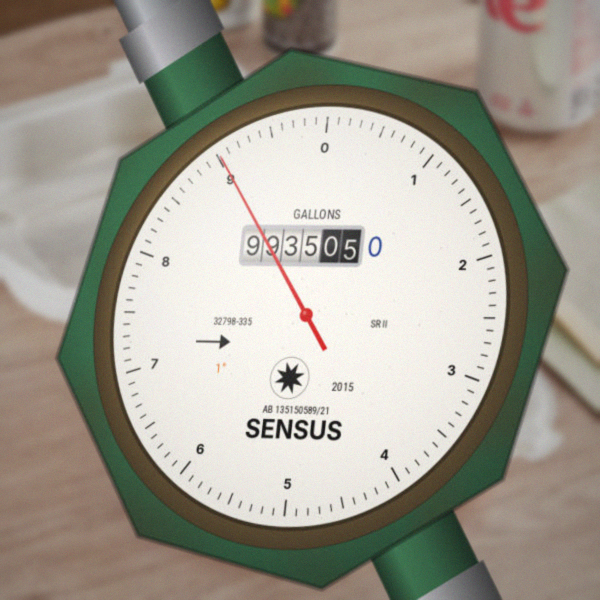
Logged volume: 9935049.0 gal
